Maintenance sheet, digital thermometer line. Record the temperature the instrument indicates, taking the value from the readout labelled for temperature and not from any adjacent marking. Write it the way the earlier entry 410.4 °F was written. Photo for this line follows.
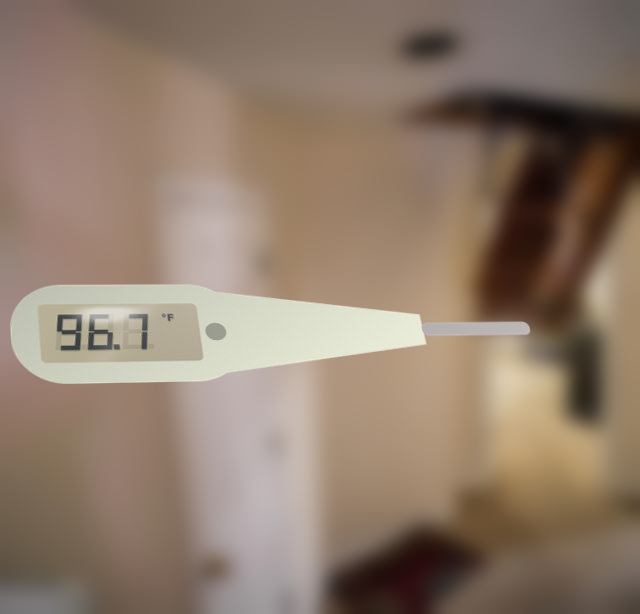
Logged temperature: 96.7 °F
